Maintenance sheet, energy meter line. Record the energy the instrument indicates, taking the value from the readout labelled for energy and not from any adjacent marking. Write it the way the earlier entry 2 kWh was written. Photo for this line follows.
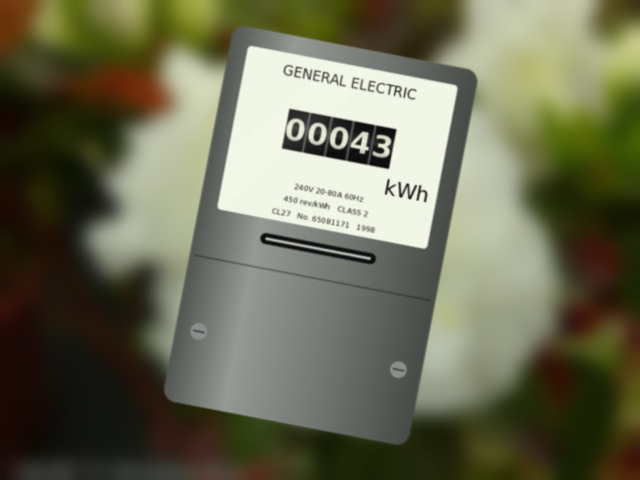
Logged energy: 43 kWh
